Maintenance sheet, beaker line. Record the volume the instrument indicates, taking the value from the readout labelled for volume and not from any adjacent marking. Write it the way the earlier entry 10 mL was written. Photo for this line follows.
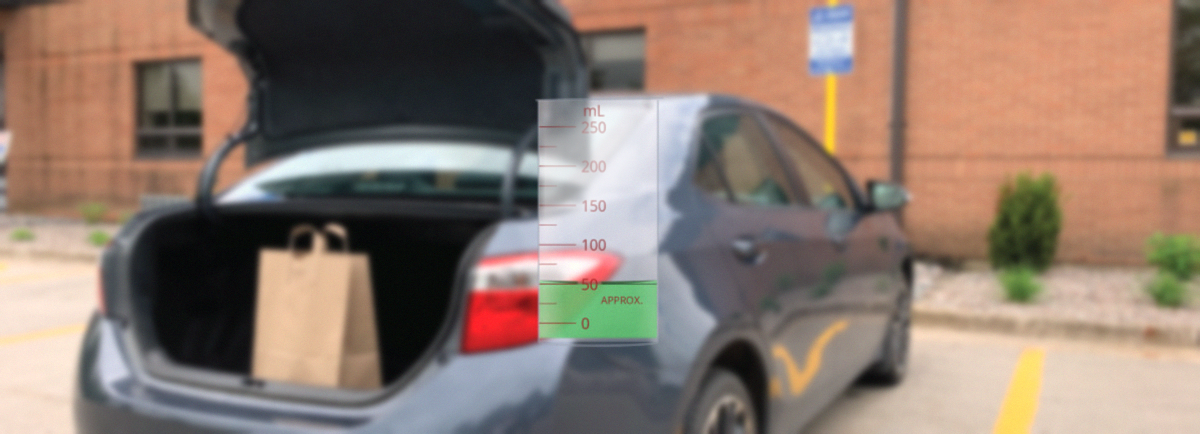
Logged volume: 50 mL
